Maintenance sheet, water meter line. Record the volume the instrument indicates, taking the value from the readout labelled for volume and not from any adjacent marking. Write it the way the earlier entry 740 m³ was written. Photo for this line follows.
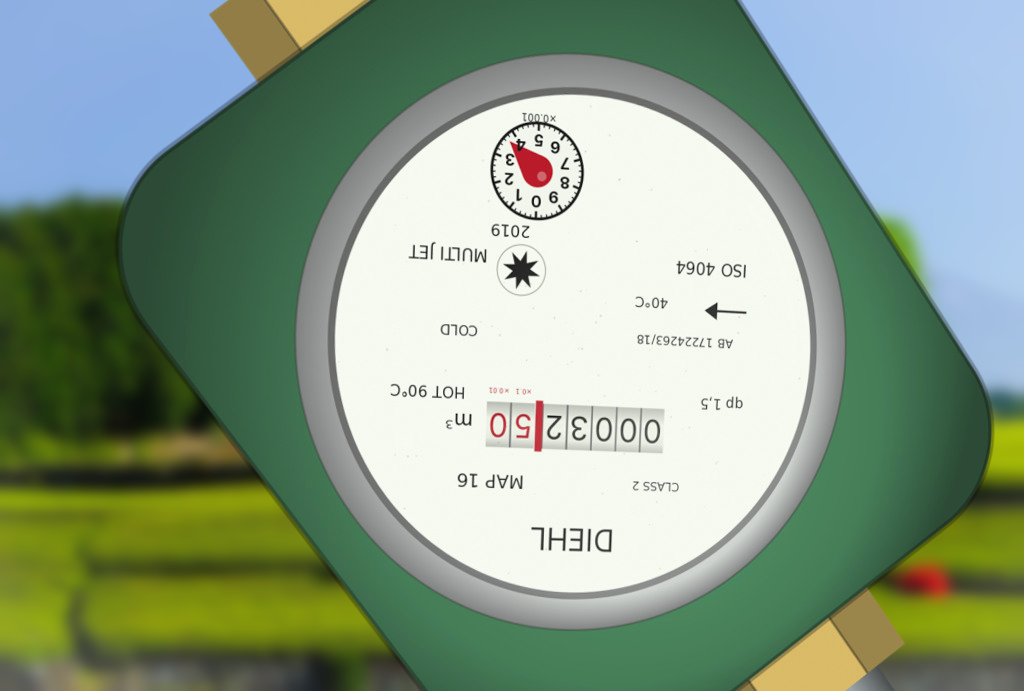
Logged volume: 32.503 m³
